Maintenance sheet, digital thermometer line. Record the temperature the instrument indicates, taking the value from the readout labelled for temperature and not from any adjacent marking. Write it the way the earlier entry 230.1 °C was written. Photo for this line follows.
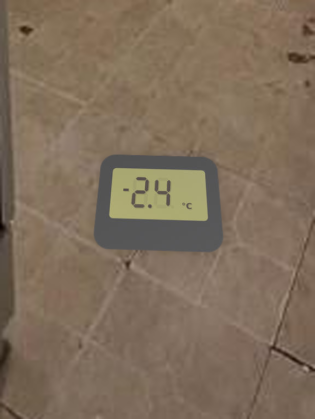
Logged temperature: -2.4 °C
